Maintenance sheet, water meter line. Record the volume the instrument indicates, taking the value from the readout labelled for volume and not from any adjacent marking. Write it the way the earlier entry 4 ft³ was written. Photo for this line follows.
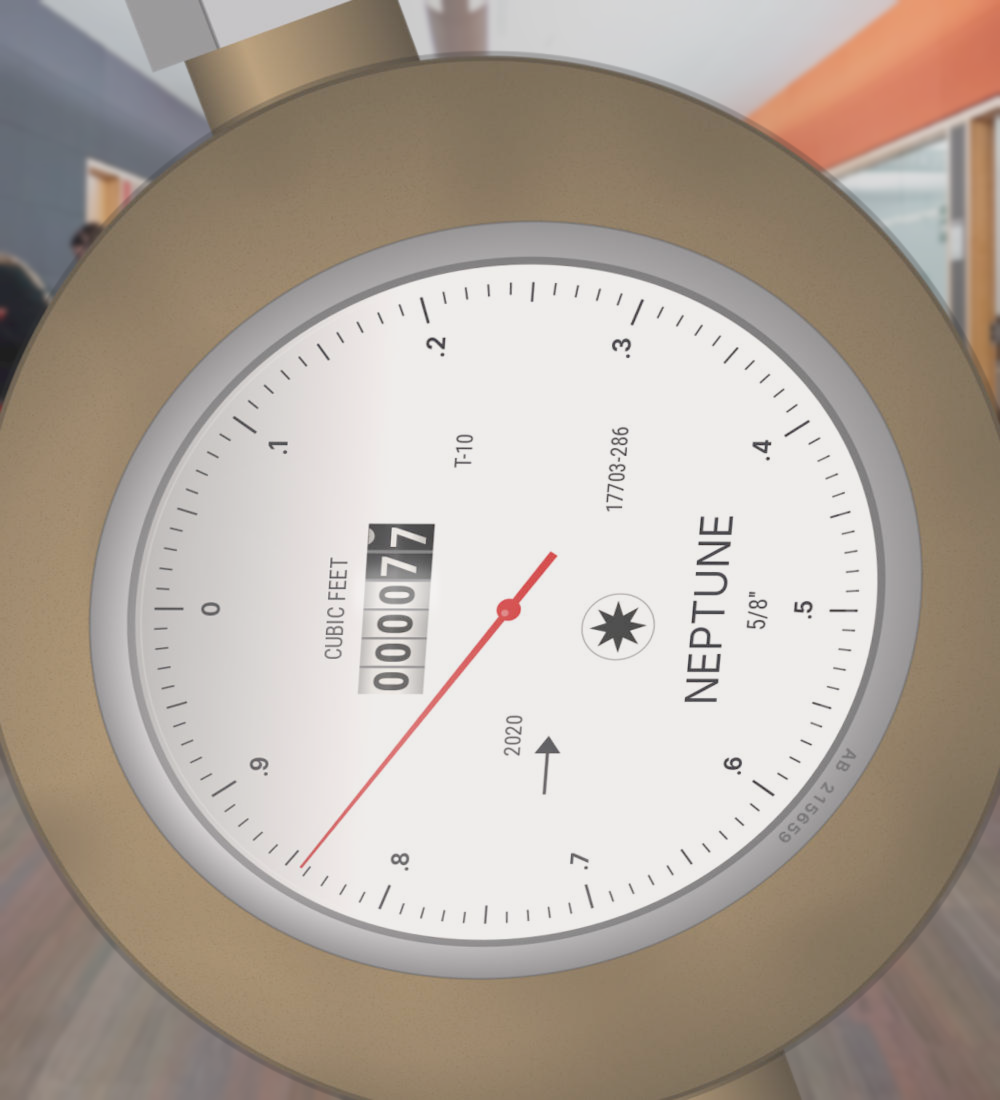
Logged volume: 76.84 ft³
